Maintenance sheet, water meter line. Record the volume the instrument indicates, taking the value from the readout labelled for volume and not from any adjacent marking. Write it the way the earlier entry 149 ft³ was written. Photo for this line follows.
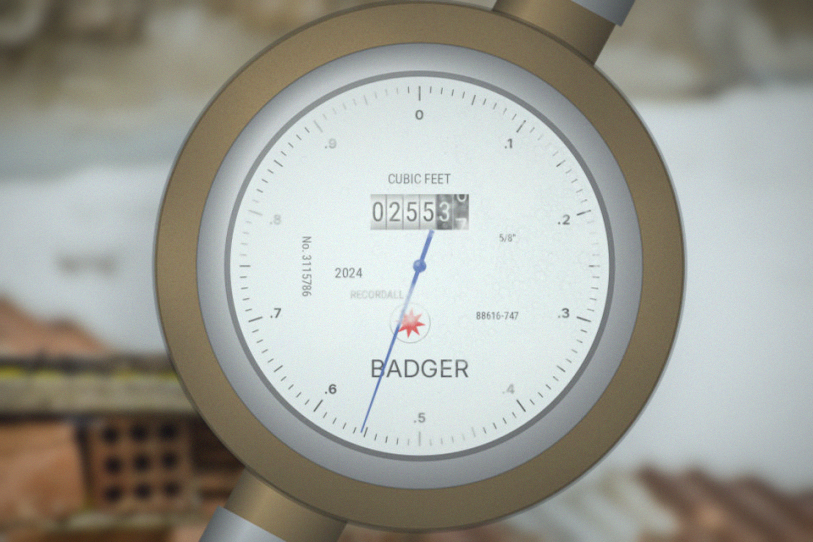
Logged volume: 25536.55 ft³
